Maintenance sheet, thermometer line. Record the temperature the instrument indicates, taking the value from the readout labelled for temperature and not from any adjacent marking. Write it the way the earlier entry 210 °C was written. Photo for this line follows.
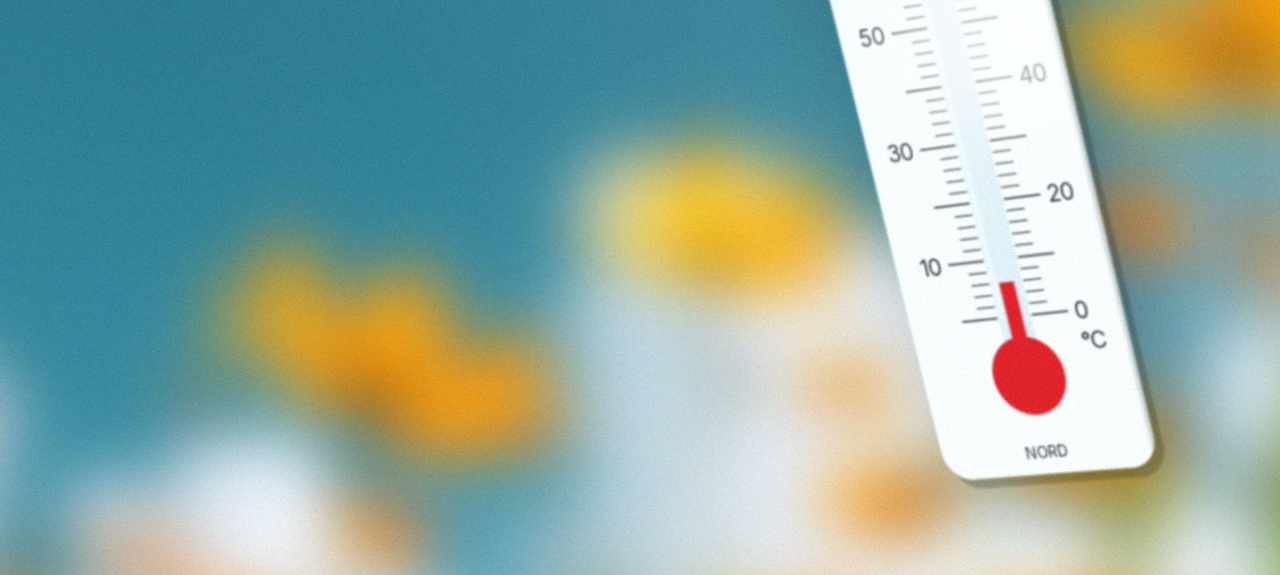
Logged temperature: 6 °C
